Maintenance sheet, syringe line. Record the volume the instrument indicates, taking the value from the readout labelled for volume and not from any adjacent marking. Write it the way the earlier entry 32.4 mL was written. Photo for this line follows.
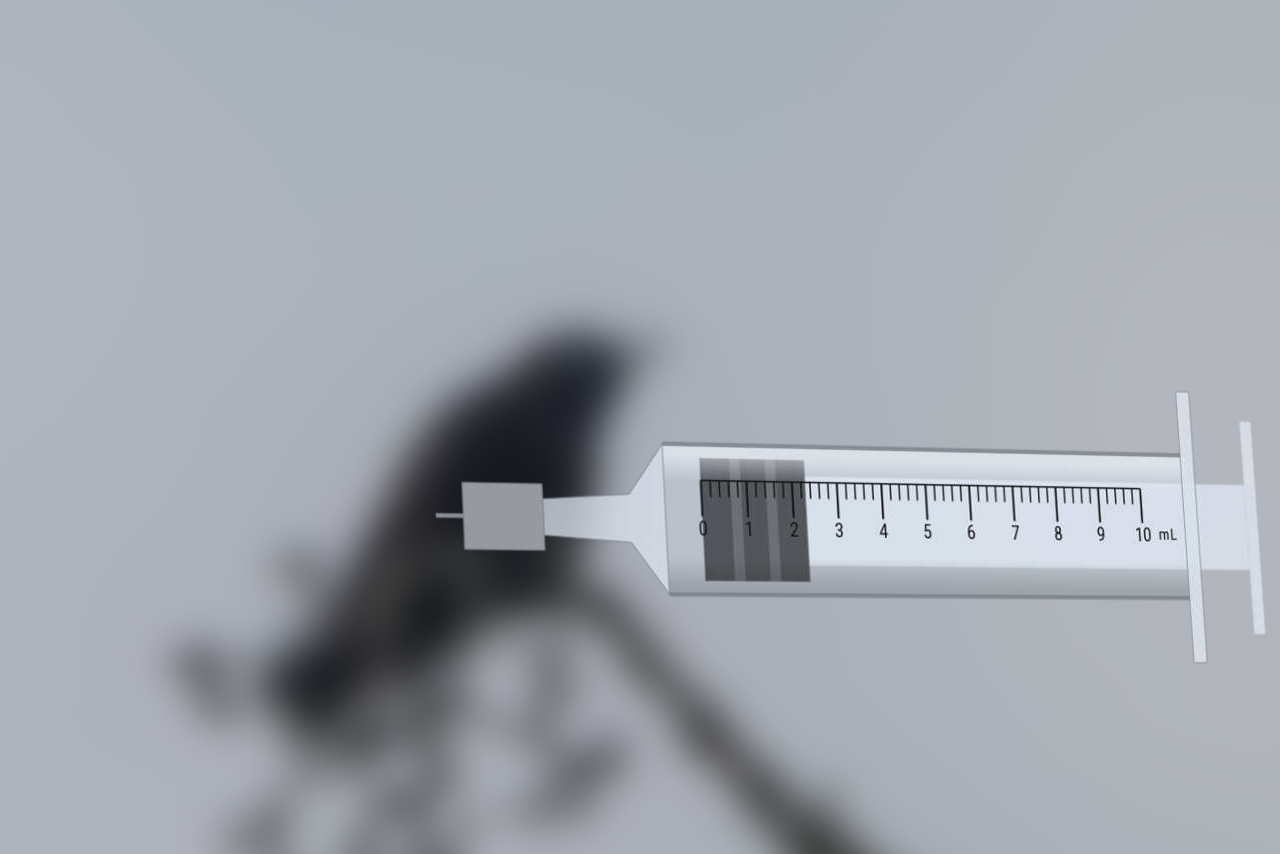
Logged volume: 0 mL
